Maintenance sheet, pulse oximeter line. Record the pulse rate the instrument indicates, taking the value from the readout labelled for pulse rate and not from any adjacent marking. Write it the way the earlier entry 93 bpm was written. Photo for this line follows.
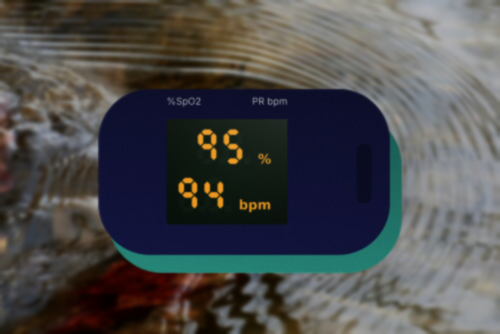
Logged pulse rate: 94 bpm
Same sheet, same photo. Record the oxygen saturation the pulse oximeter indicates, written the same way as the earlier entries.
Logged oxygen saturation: 95 %
